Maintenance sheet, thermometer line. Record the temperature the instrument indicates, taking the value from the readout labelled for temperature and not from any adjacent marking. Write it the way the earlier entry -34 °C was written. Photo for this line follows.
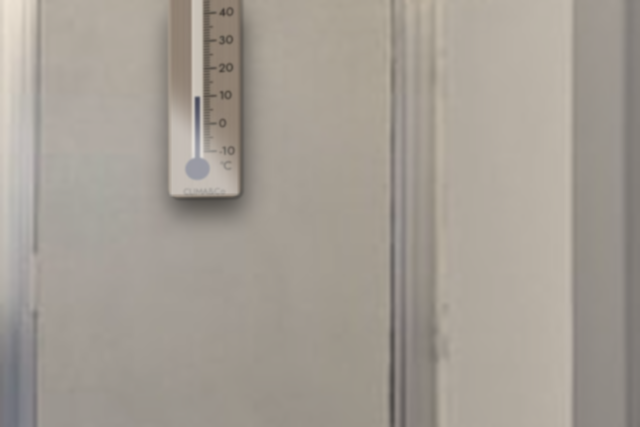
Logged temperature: 10 °C
